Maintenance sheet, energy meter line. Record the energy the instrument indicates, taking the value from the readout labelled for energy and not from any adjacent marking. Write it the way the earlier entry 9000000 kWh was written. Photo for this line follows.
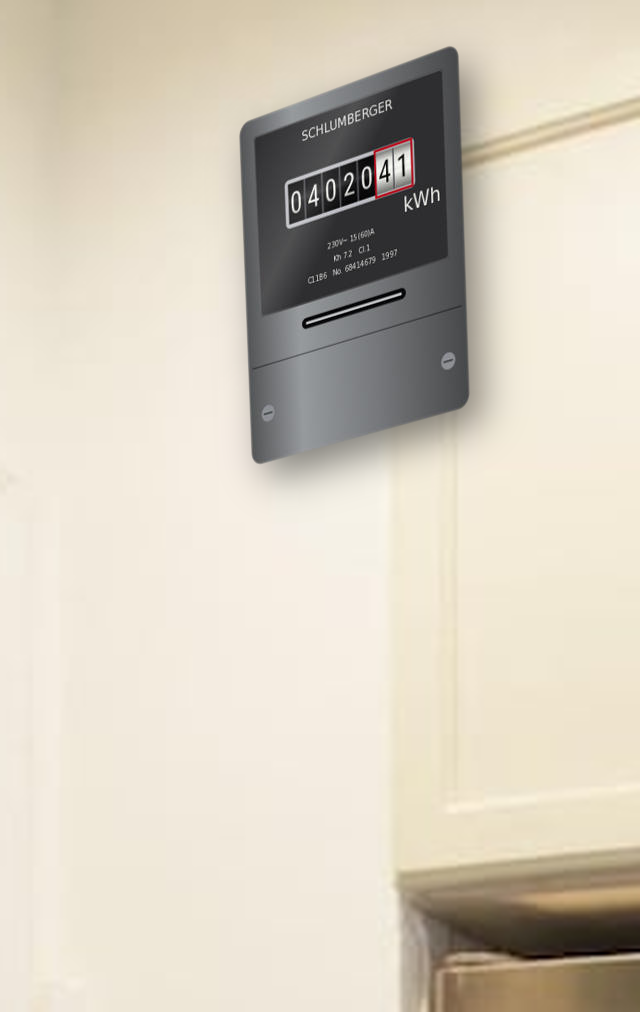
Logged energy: 4020.41 kWh
